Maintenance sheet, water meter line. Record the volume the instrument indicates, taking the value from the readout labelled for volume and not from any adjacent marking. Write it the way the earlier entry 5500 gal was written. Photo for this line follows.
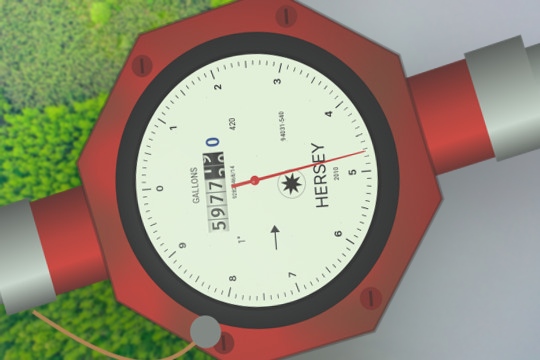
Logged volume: 5977194.7 gal
